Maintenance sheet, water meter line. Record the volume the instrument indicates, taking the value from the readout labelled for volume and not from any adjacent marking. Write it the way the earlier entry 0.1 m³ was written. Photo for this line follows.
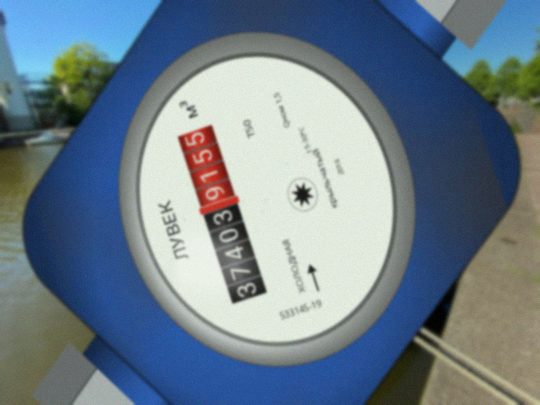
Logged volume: 37403.9155 m³
